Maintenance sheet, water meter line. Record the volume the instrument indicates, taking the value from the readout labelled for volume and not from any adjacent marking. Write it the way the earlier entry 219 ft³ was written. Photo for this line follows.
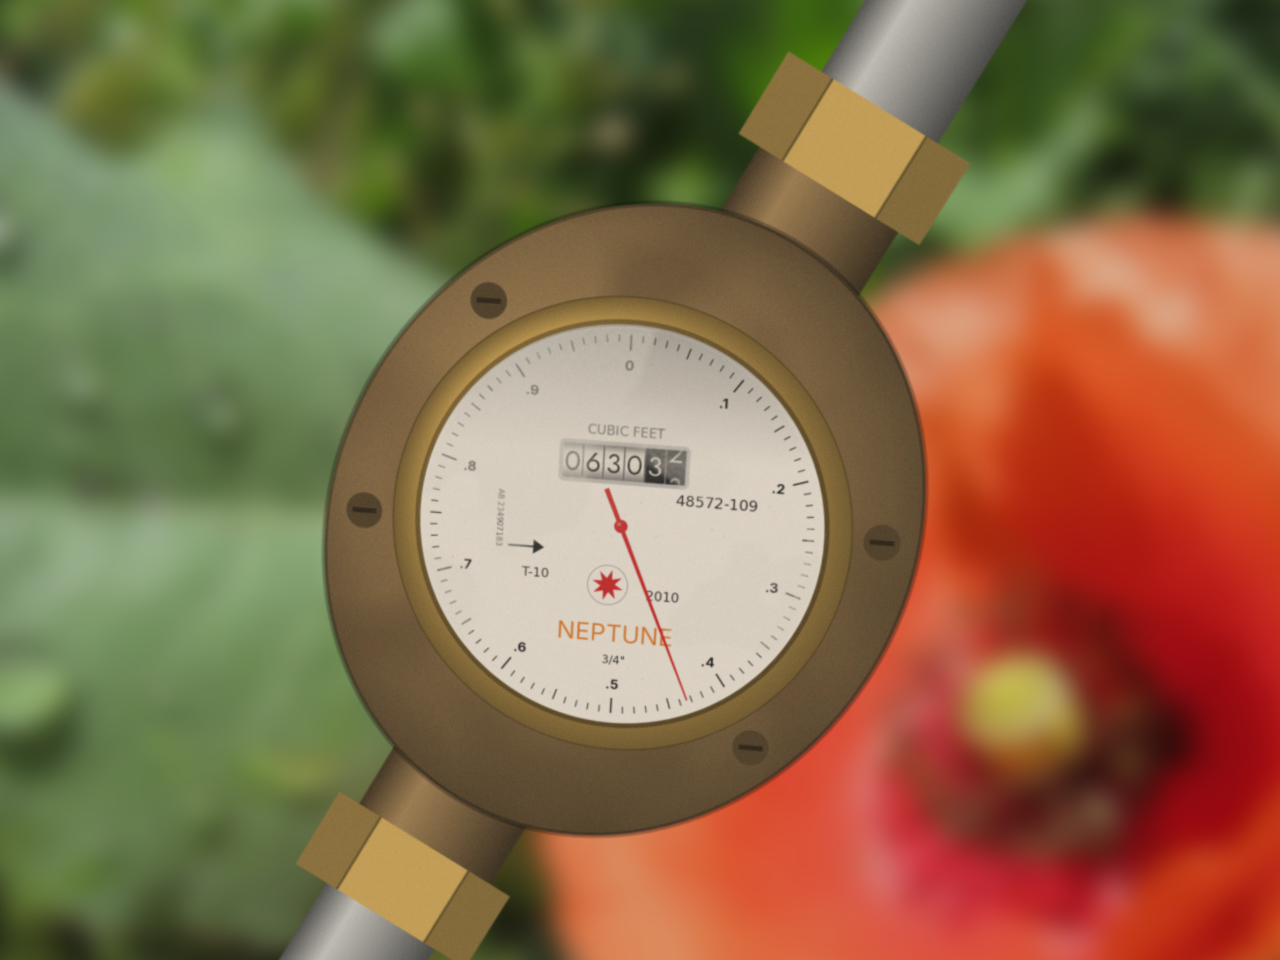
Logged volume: 63032.43 ft³
